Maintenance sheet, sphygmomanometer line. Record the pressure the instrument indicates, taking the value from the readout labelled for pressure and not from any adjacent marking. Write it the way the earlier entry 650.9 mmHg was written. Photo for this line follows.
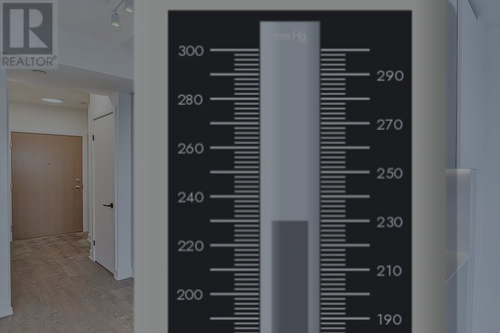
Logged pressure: 230 mmHg
